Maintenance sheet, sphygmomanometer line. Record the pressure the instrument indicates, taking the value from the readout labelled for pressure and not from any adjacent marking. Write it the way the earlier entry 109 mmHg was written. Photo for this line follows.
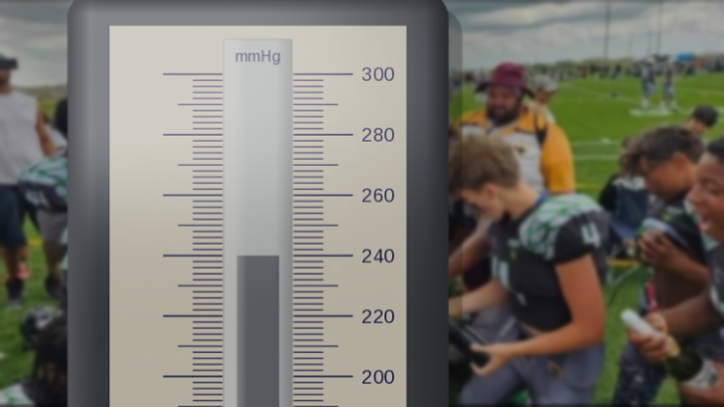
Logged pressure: 240 mmHg
